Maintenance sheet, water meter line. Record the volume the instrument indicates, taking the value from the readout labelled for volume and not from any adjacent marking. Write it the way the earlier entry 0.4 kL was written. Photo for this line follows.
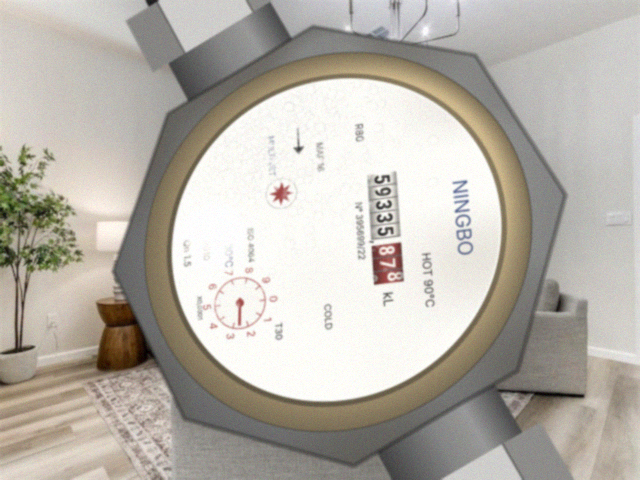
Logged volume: 59335.8782 kL
